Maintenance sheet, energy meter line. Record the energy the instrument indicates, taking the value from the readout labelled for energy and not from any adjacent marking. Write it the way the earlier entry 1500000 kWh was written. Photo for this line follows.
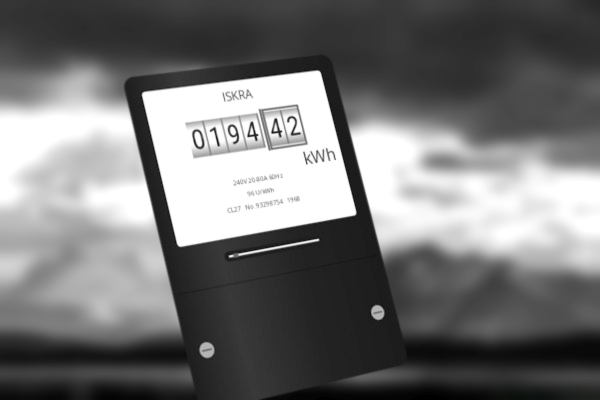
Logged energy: 194.42 kWh
